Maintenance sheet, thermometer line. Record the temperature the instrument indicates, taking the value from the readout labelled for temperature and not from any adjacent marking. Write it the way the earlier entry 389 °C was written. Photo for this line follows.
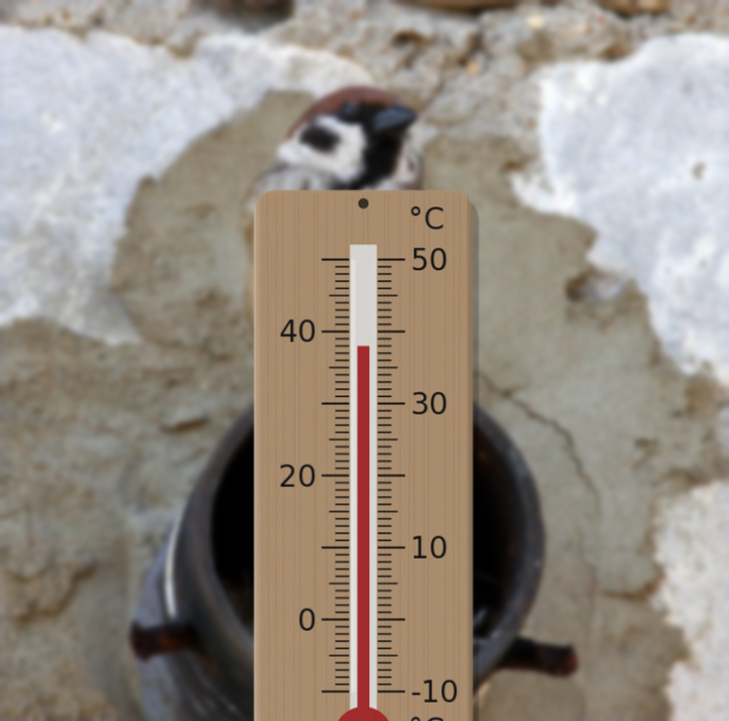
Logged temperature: 38 °C
